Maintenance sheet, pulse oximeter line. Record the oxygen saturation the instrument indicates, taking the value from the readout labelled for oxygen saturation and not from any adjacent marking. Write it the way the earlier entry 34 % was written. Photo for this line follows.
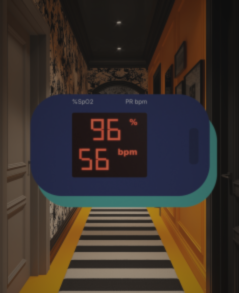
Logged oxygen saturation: 96 %
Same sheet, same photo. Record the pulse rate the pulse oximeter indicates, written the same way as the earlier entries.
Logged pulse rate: 56 bpm
